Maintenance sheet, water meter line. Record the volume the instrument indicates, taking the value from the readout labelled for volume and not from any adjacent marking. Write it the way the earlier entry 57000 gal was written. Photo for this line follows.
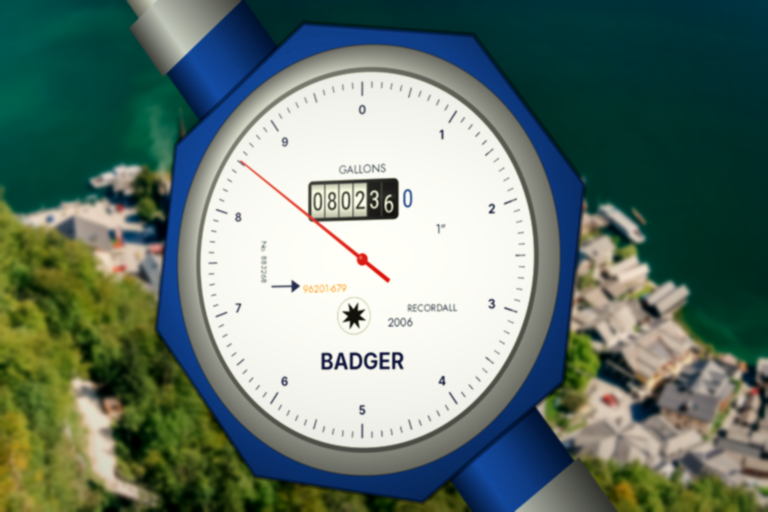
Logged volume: 802358.5 gal
